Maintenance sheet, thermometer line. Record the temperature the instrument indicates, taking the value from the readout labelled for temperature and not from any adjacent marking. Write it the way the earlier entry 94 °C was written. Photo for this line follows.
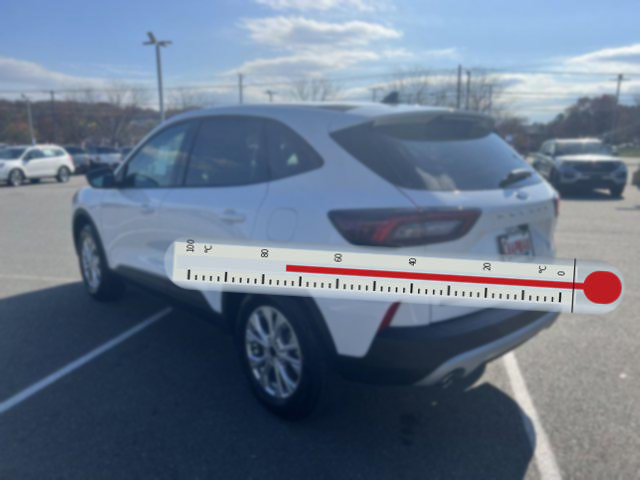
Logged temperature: 74 °C
